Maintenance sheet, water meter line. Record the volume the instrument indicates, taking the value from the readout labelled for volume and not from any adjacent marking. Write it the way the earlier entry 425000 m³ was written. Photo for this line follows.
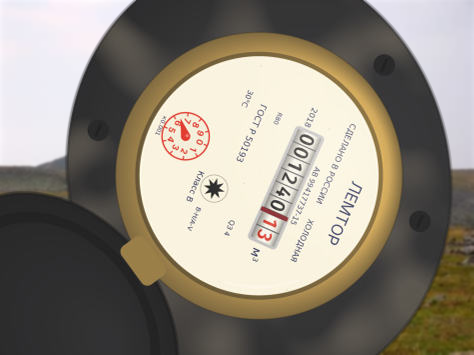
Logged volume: 1240.136 m³
